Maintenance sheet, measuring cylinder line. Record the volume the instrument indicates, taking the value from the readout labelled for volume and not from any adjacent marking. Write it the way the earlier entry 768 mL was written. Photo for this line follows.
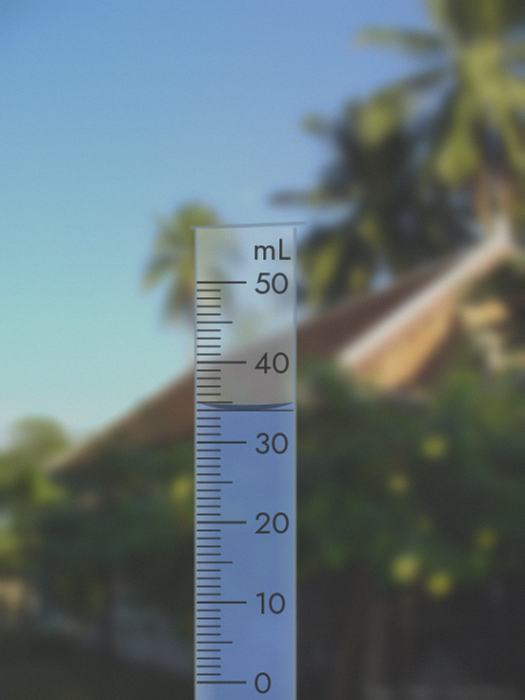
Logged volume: 34 mL
